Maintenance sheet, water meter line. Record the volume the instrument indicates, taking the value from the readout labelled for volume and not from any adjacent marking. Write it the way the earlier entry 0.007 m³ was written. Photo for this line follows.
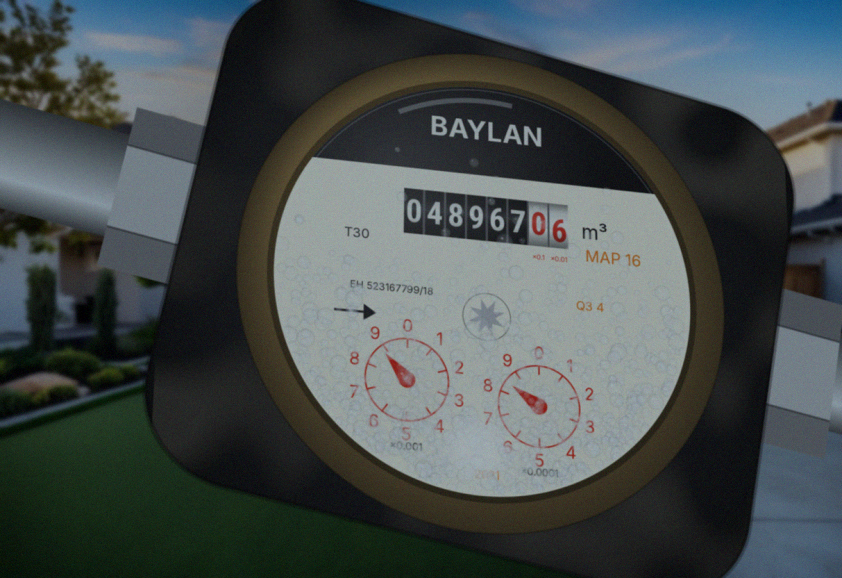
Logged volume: 48967.0588 m³
